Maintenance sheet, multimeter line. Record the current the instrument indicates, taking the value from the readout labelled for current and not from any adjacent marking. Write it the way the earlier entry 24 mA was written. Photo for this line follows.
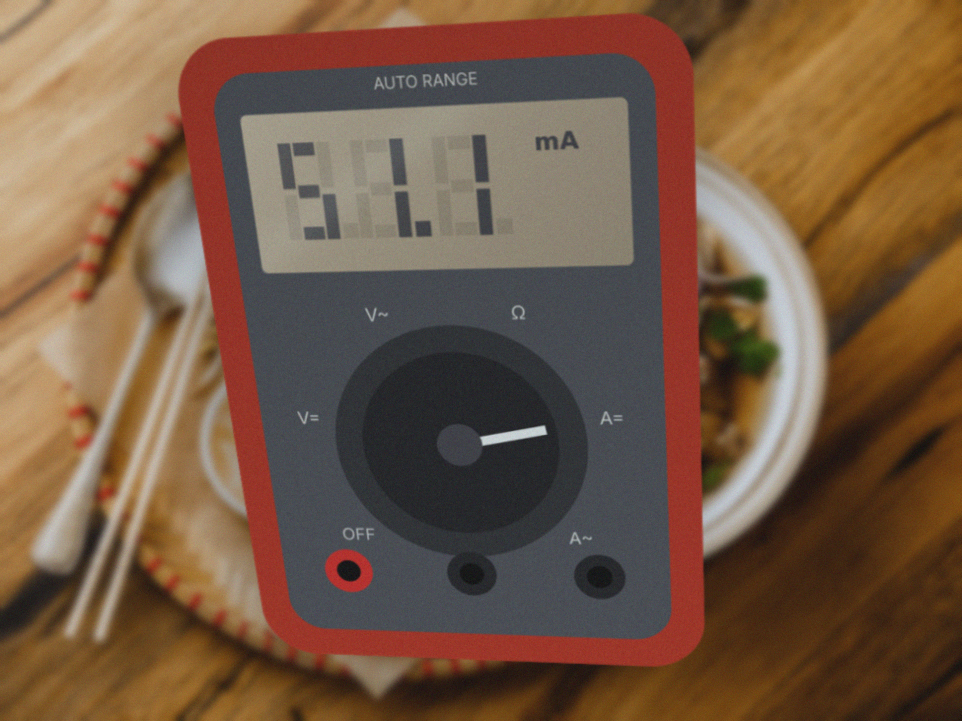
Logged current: 51.1 mA
